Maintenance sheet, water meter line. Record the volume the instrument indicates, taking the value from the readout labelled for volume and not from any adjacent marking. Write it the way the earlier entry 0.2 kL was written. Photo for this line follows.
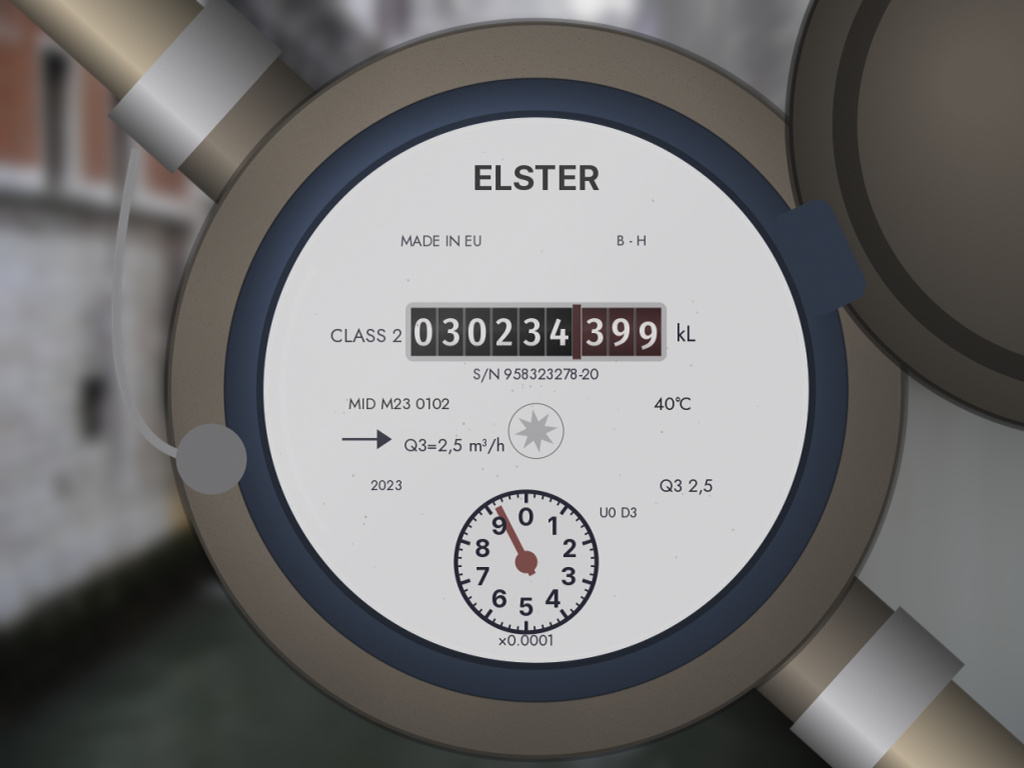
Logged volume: 30234.3989 kL
